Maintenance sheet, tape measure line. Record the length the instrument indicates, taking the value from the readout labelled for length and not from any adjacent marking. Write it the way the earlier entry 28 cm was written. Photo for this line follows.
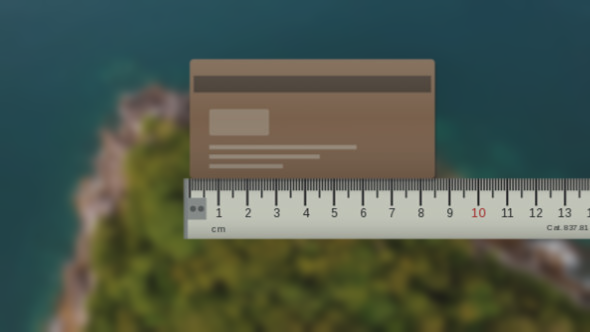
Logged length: 8.5 cm
